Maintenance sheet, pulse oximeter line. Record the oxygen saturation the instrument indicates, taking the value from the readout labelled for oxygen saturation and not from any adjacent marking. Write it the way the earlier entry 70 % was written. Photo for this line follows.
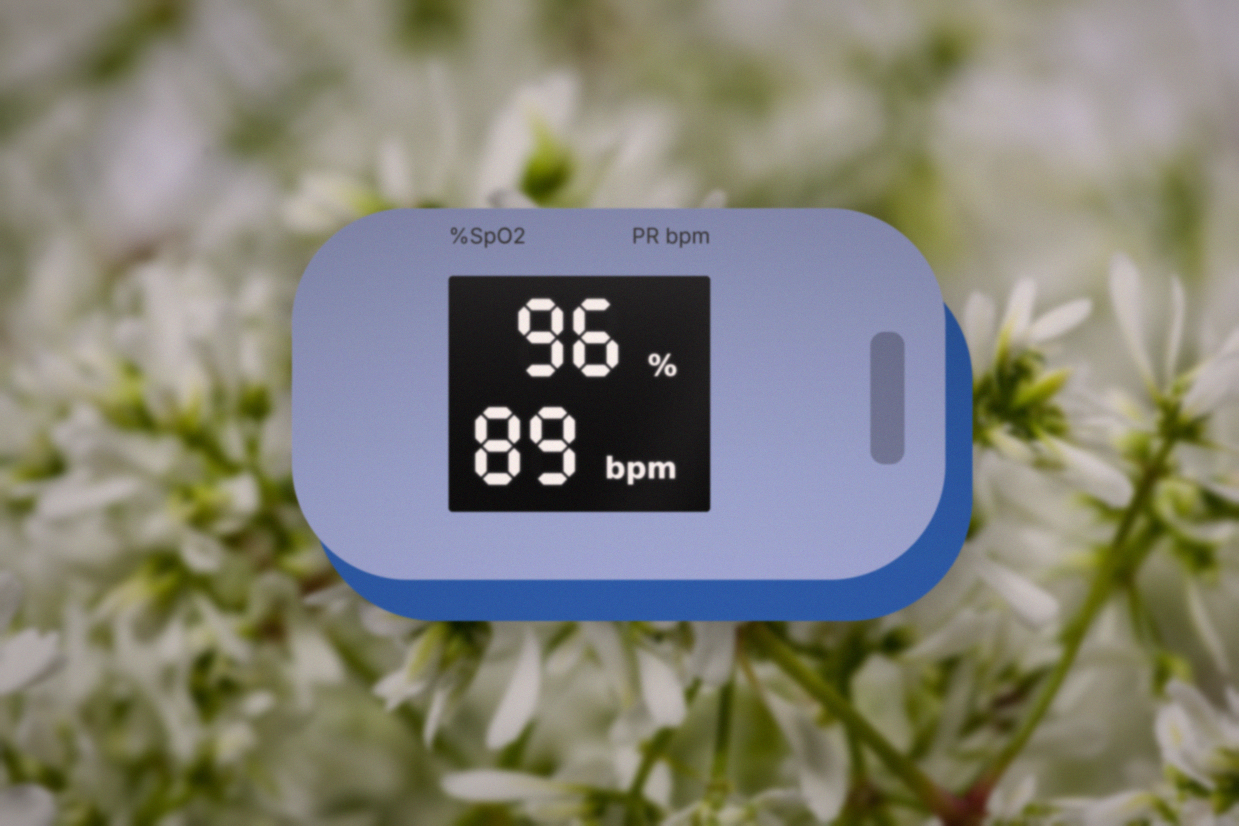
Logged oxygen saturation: 96 %
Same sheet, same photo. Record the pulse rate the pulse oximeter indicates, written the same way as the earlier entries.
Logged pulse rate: 89 bpm
